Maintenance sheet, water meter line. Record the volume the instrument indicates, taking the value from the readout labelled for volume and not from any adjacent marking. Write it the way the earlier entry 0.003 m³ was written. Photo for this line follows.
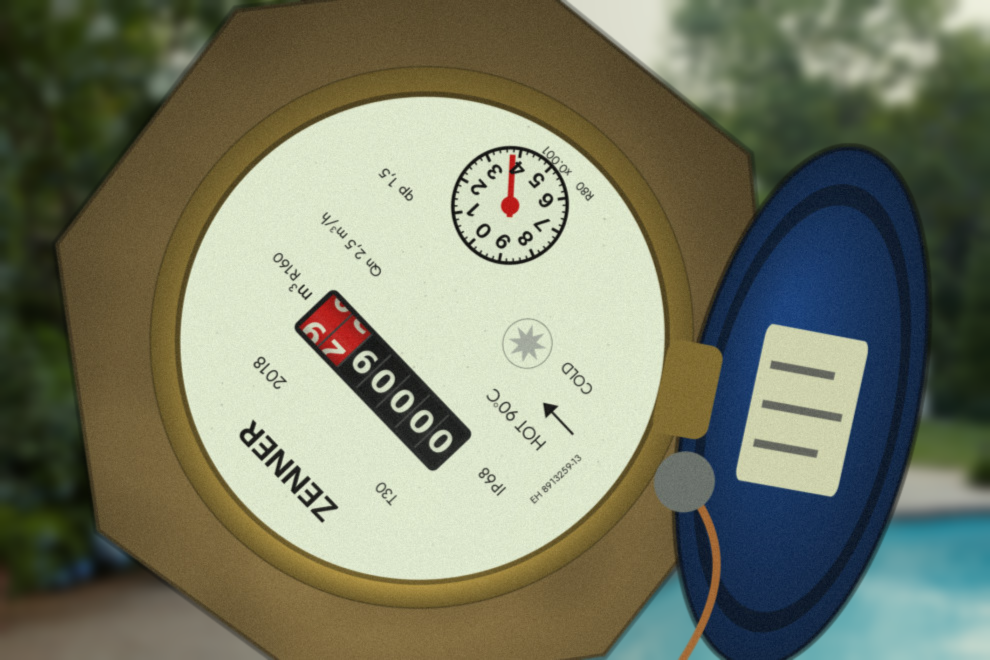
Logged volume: 9.293 m³
